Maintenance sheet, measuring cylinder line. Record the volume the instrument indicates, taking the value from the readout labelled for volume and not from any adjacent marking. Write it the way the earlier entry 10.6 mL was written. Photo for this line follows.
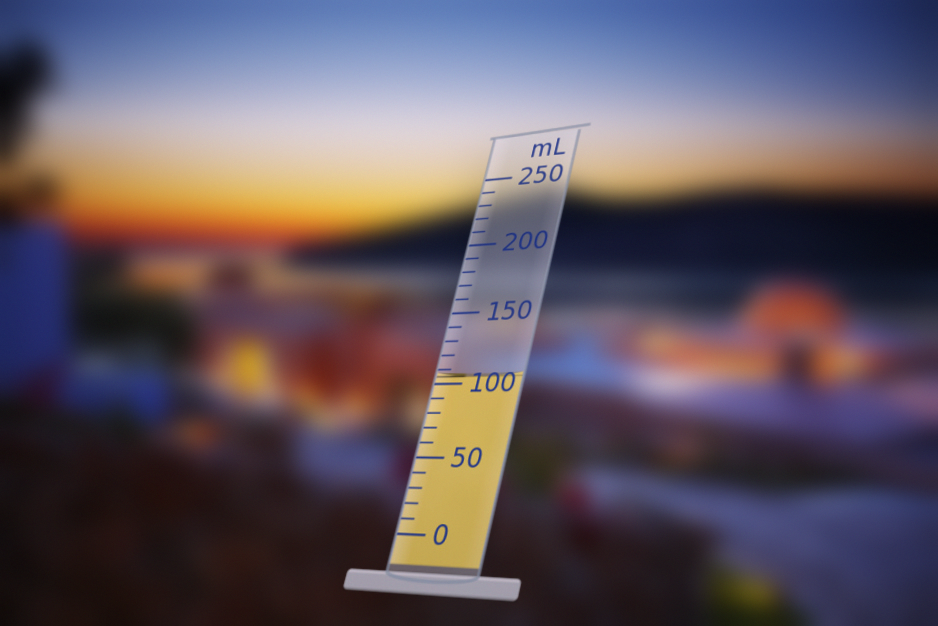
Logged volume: 105 mL
